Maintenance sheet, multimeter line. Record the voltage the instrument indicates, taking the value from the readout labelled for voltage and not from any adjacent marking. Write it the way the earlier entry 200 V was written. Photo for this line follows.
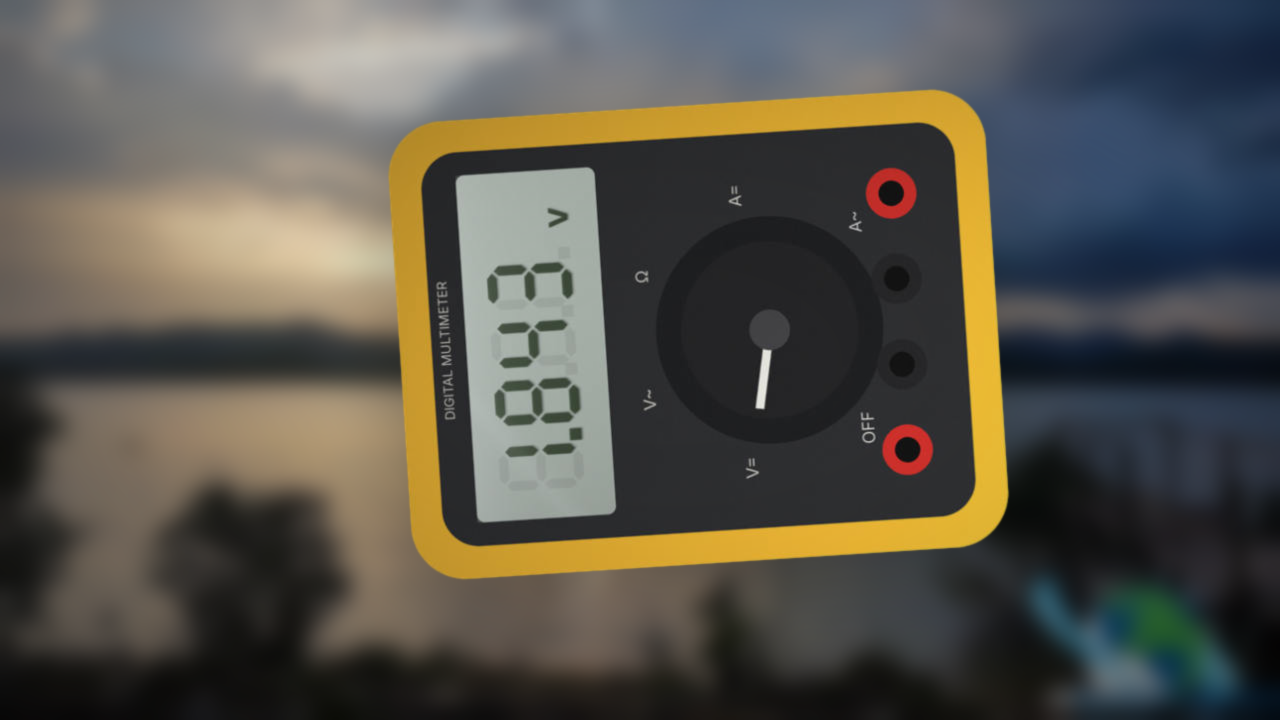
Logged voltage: 1.843 V
